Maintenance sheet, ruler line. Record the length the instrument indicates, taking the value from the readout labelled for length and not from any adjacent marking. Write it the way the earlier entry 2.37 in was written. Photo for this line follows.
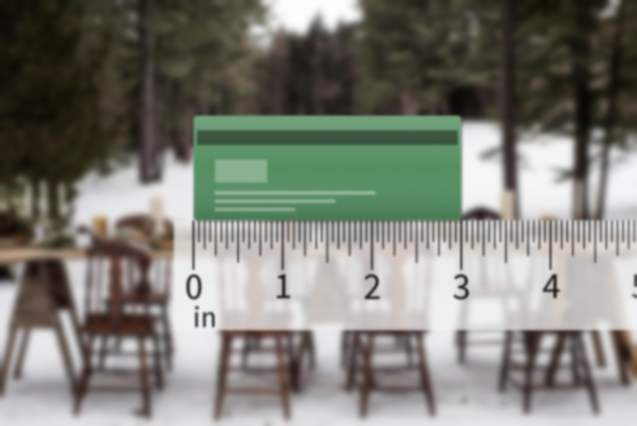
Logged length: 3 in
